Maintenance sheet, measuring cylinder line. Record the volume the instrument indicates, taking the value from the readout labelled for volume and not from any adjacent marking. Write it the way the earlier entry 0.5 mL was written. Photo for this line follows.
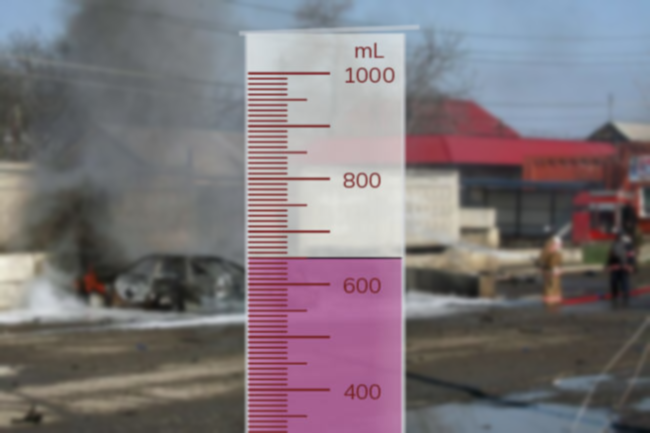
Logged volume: 650 mL
